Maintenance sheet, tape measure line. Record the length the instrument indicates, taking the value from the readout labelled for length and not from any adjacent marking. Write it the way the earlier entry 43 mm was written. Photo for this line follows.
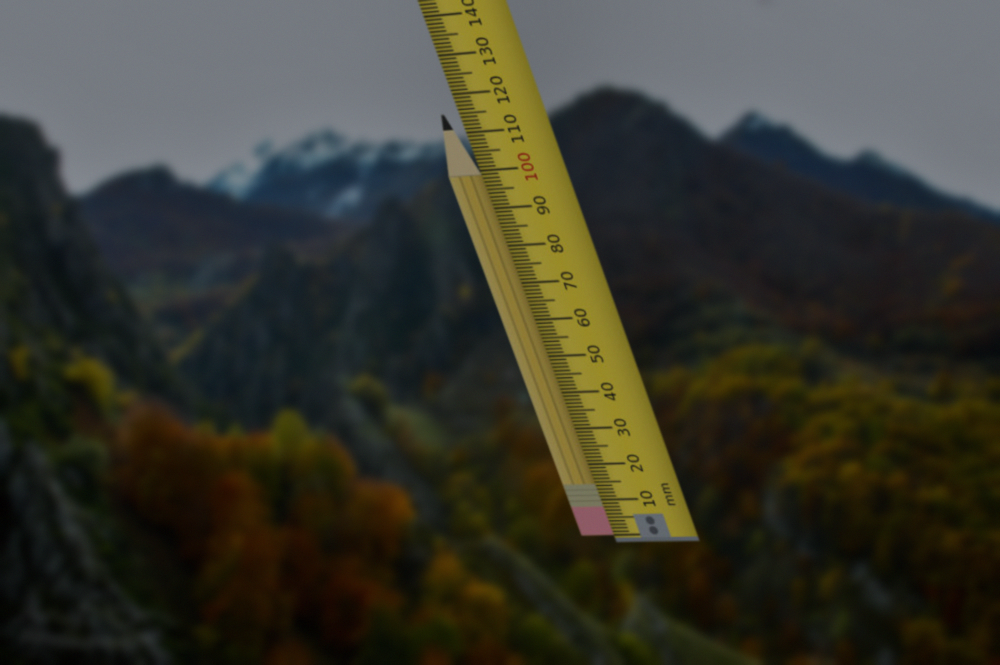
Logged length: 115 mm
